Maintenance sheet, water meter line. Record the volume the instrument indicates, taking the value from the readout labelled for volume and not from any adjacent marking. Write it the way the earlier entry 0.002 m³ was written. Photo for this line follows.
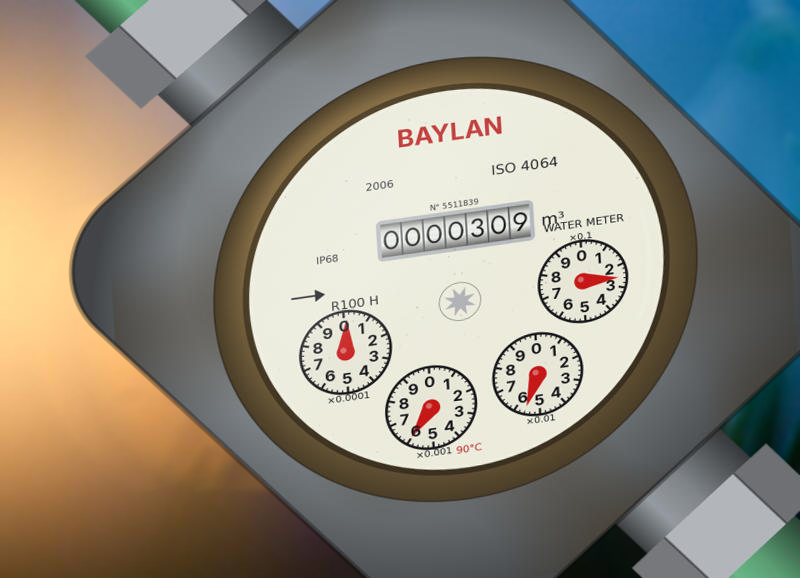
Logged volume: 309.2560 m³
